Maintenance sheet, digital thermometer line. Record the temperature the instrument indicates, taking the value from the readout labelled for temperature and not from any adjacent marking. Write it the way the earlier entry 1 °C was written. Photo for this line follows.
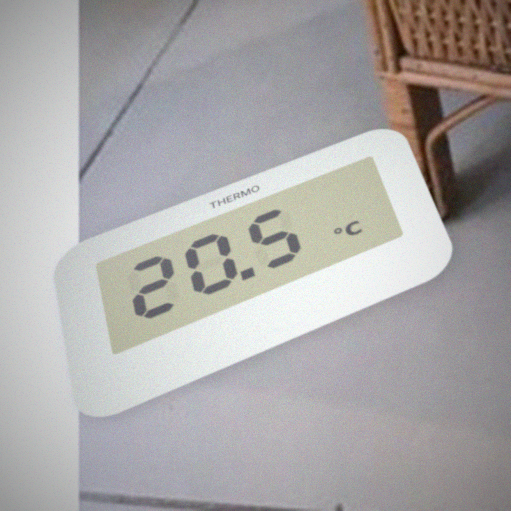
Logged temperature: 20.5 °C
